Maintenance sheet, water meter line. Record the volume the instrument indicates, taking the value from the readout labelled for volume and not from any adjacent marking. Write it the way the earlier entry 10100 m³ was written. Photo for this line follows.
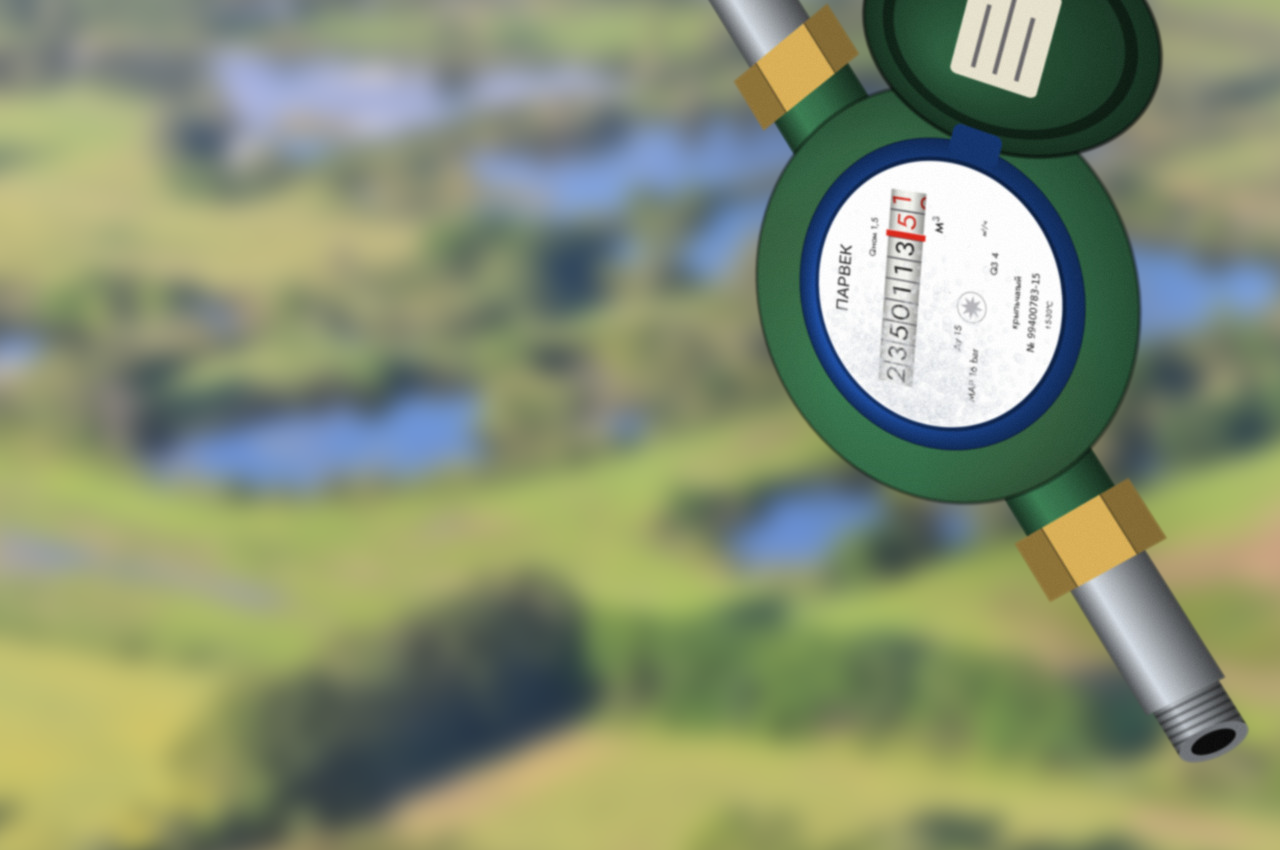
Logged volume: 2350113.51 m³
